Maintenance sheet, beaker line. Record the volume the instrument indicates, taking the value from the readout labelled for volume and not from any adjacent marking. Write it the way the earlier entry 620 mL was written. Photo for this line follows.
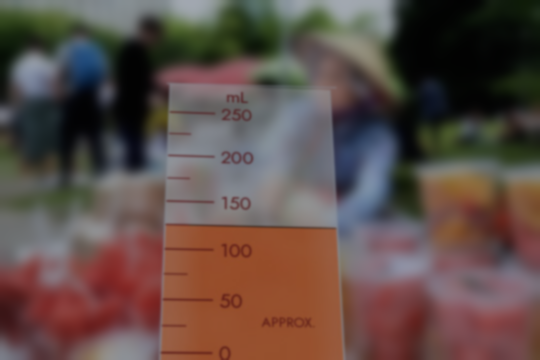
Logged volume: 125 mL
